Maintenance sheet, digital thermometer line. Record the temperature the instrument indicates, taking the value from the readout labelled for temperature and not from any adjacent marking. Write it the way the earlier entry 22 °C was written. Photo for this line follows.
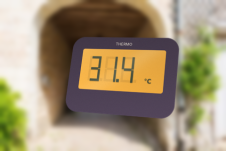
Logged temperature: 31.4 °C
